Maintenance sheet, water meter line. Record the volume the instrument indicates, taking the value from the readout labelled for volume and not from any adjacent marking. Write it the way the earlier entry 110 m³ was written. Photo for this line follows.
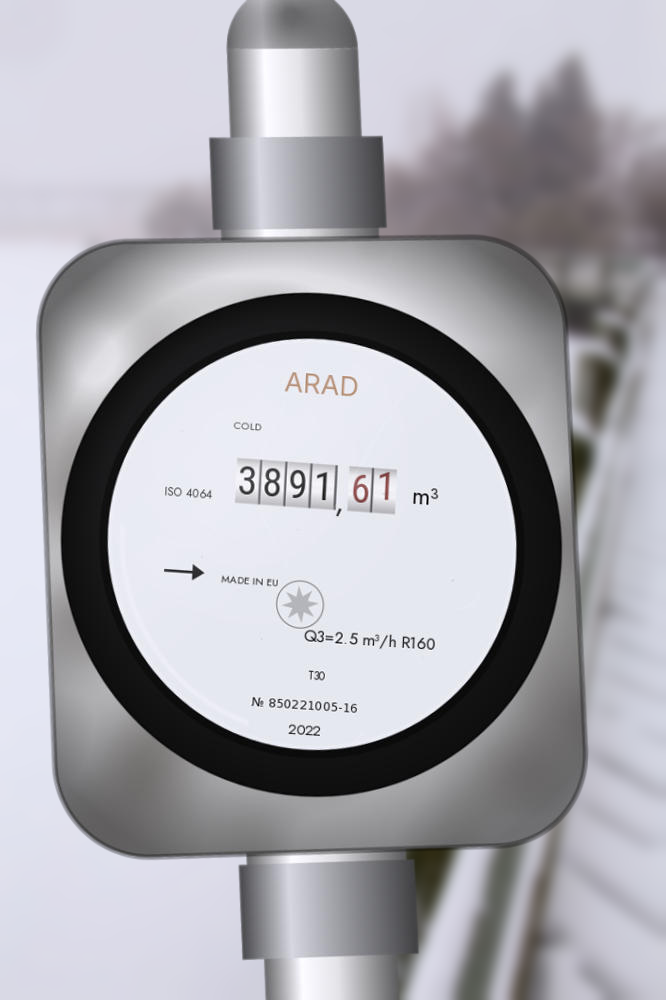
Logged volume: 3891.61 m³
